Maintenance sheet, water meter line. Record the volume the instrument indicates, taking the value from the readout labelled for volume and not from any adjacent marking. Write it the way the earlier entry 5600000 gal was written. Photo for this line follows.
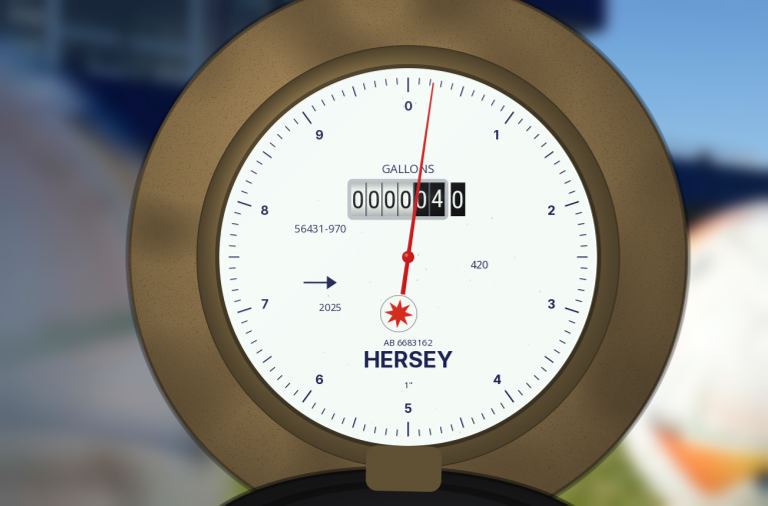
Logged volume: 40.2 gal
